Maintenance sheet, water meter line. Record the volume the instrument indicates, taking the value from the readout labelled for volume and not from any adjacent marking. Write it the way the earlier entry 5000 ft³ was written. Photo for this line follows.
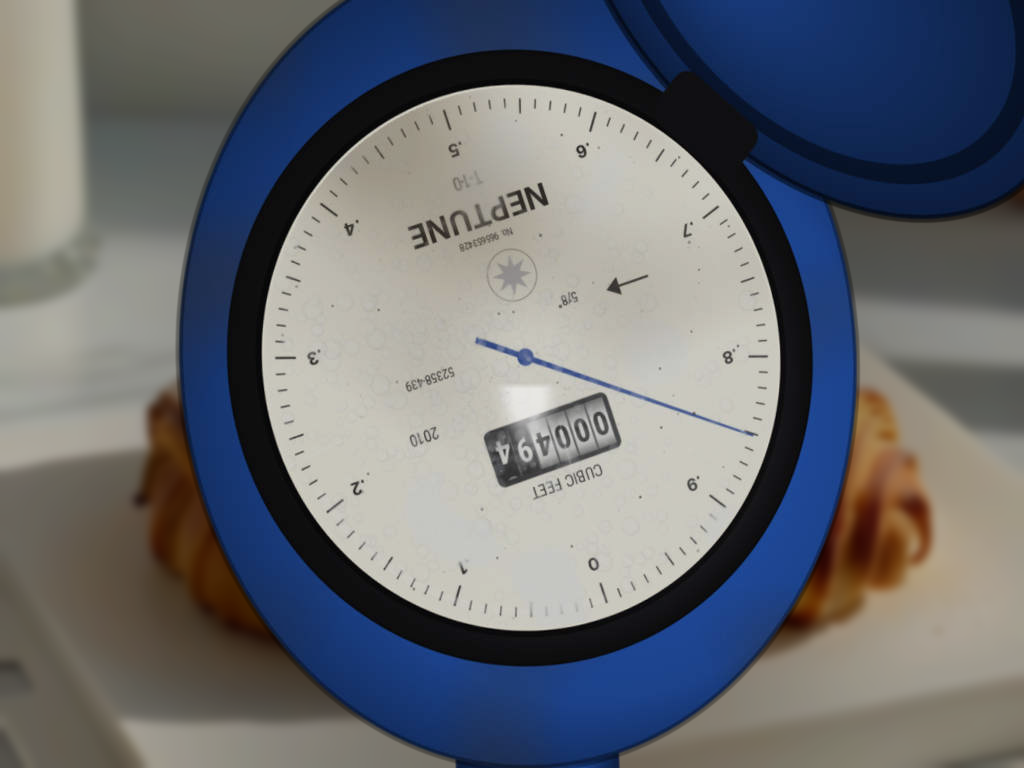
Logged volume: 493.85 ft³
